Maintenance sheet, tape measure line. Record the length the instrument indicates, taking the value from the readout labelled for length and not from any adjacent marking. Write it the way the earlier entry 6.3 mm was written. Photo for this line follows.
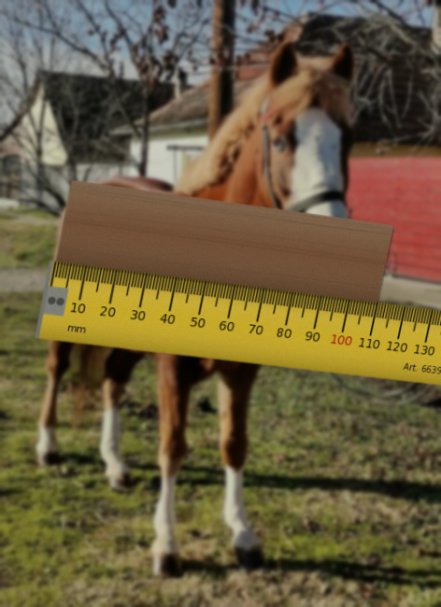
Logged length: 110 mm
